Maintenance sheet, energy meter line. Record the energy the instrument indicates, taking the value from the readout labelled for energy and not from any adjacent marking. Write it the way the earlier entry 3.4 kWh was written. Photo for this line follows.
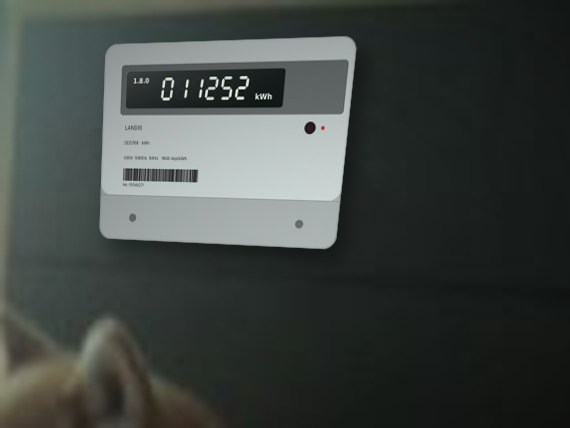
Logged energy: 11252 kWh
